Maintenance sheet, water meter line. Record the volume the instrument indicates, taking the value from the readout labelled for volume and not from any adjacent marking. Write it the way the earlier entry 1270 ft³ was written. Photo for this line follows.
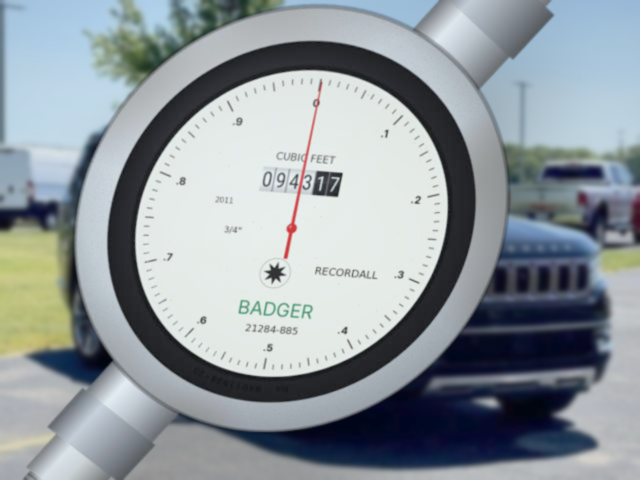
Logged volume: 94317.00 ft³
